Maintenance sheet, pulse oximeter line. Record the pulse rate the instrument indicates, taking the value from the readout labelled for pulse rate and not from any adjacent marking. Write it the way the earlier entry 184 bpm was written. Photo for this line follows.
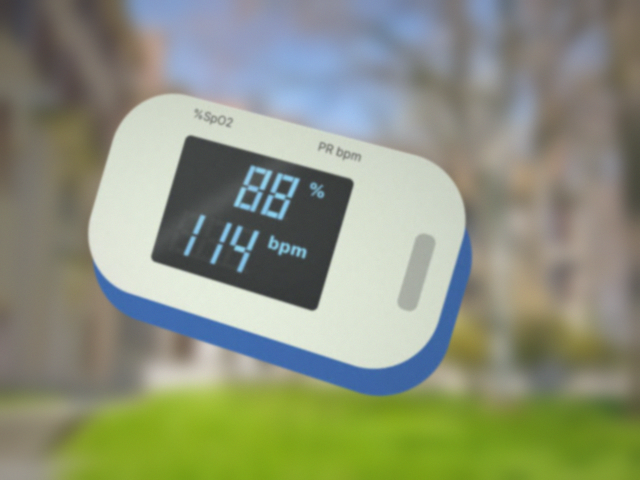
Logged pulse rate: 114 bpm
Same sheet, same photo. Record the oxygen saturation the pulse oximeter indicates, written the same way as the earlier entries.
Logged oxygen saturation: 88 %
